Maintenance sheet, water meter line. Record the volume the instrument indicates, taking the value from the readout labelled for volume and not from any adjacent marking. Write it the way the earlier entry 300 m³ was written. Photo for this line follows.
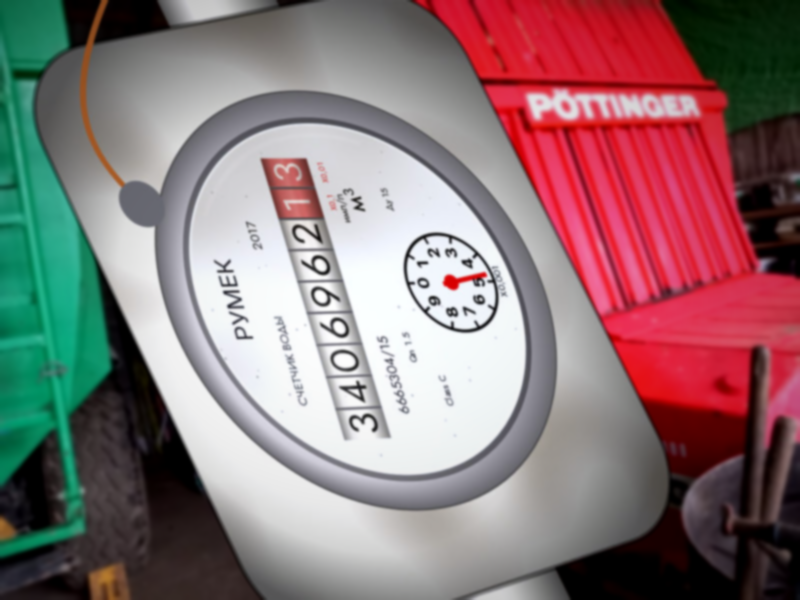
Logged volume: 3406962.134 m³
